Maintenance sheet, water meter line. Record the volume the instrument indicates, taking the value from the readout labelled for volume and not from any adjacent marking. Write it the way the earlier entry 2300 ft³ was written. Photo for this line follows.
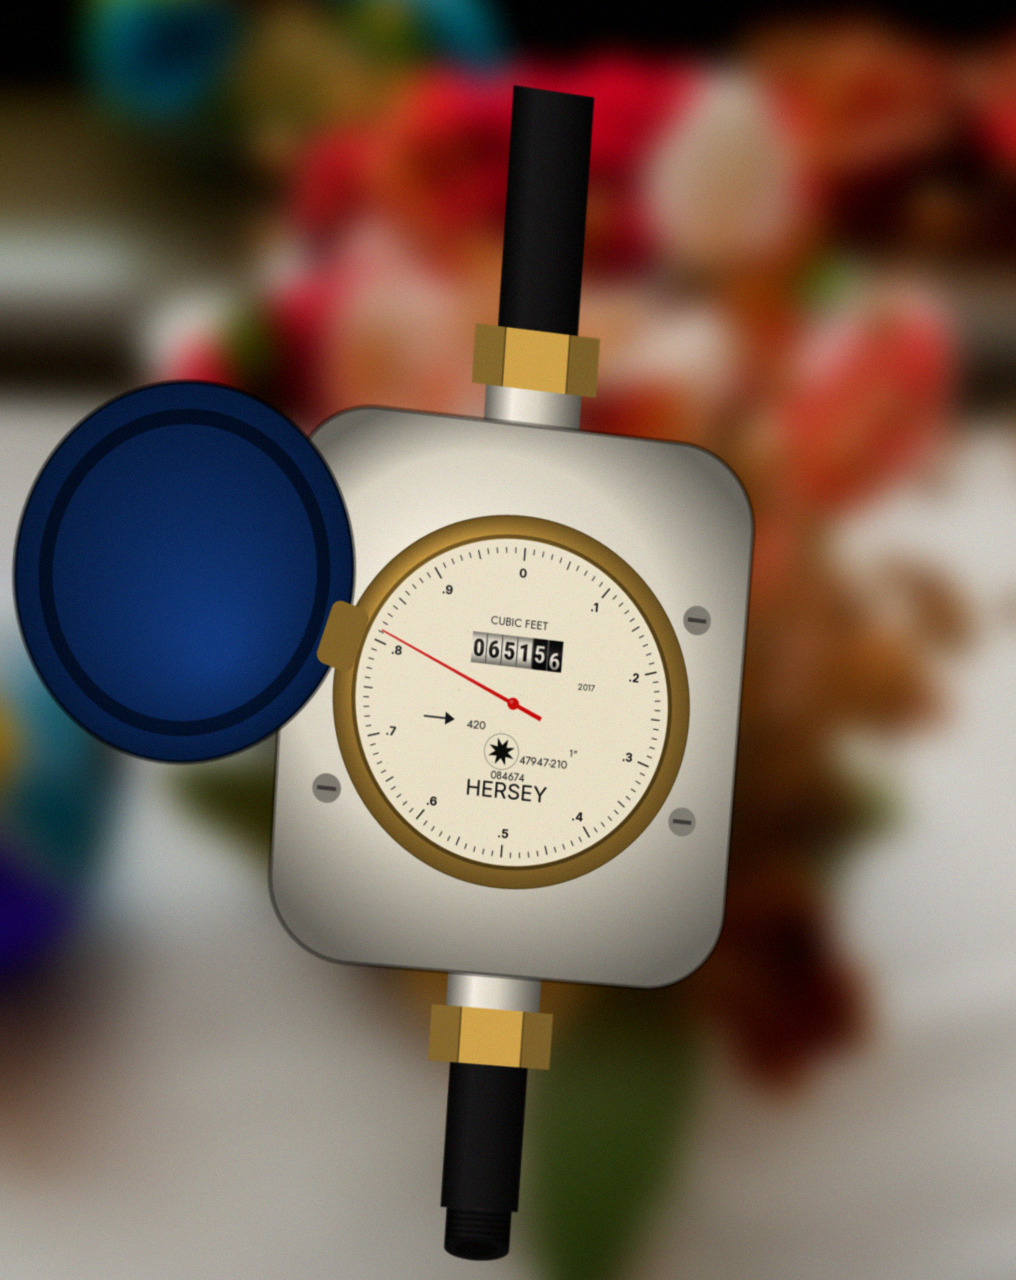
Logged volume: 65155.81 ft³
